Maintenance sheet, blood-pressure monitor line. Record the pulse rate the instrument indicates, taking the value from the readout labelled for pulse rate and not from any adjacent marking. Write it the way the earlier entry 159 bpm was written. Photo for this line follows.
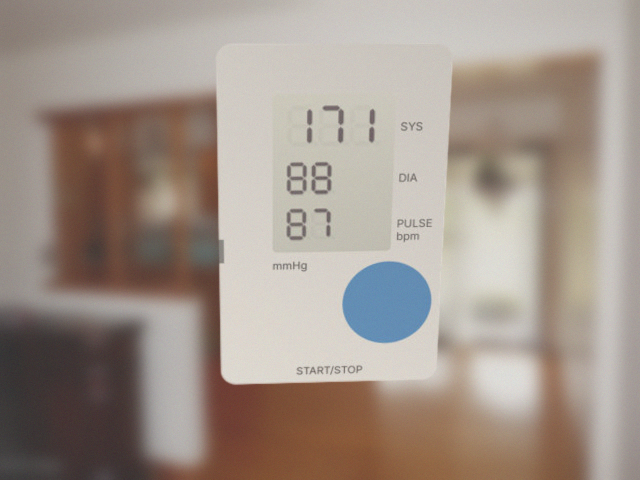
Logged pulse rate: 87 bpm
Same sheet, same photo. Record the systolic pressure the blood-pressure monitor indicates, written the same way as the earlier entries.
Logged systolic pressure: 171 mmHg
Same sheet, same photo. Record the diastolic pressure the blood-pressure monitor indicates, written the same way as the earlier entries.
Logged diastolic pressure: 88 mmHg
